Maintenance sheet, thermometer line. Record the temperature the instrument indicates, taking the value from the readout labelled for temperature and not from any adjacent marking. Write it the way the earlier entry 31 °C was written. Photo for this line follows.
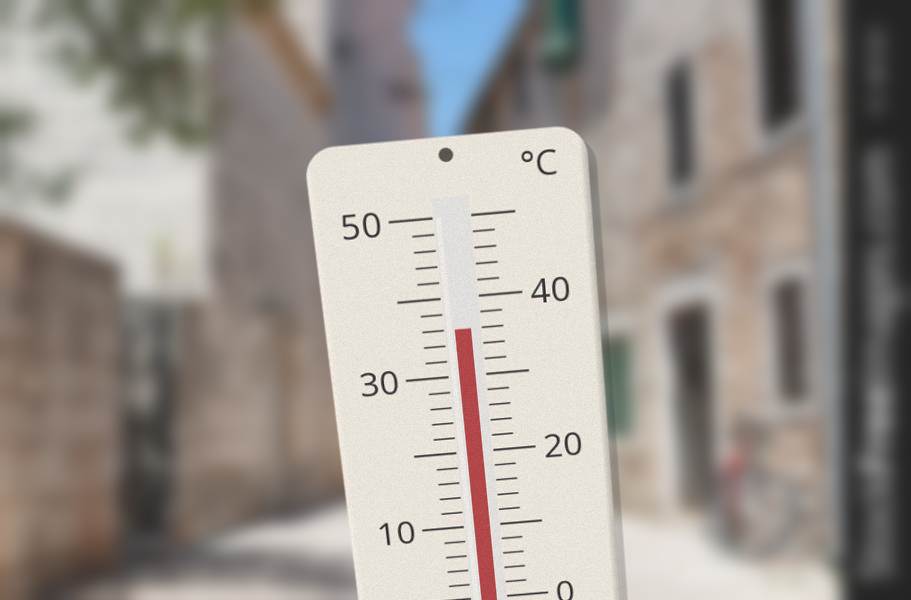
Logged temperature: 36 °C
